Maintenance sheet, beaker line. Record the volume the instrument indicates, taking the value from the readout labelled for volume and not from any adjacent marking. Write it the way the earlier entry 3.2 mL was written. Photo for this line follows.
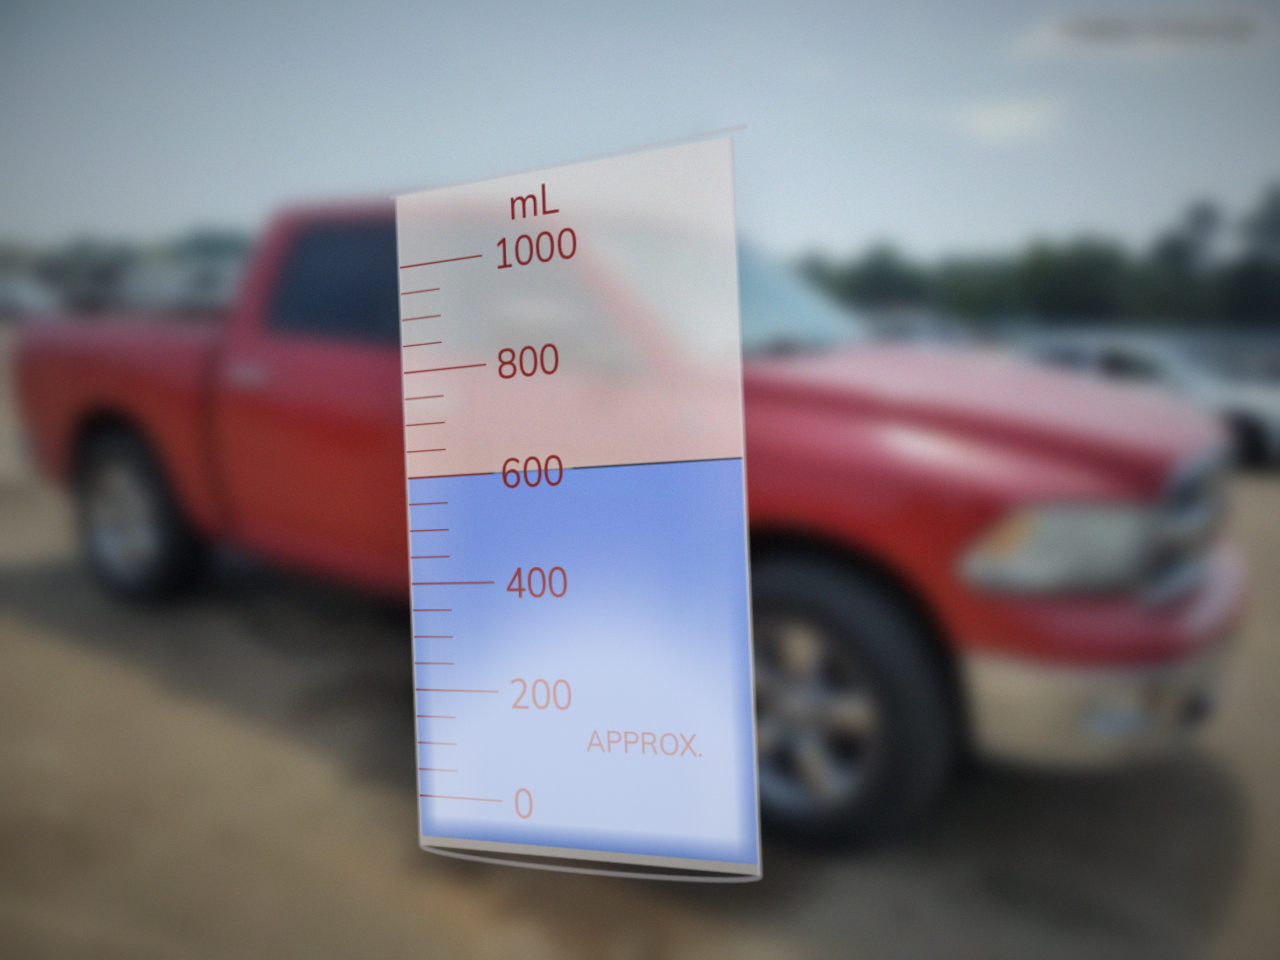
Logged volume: 600 mL
